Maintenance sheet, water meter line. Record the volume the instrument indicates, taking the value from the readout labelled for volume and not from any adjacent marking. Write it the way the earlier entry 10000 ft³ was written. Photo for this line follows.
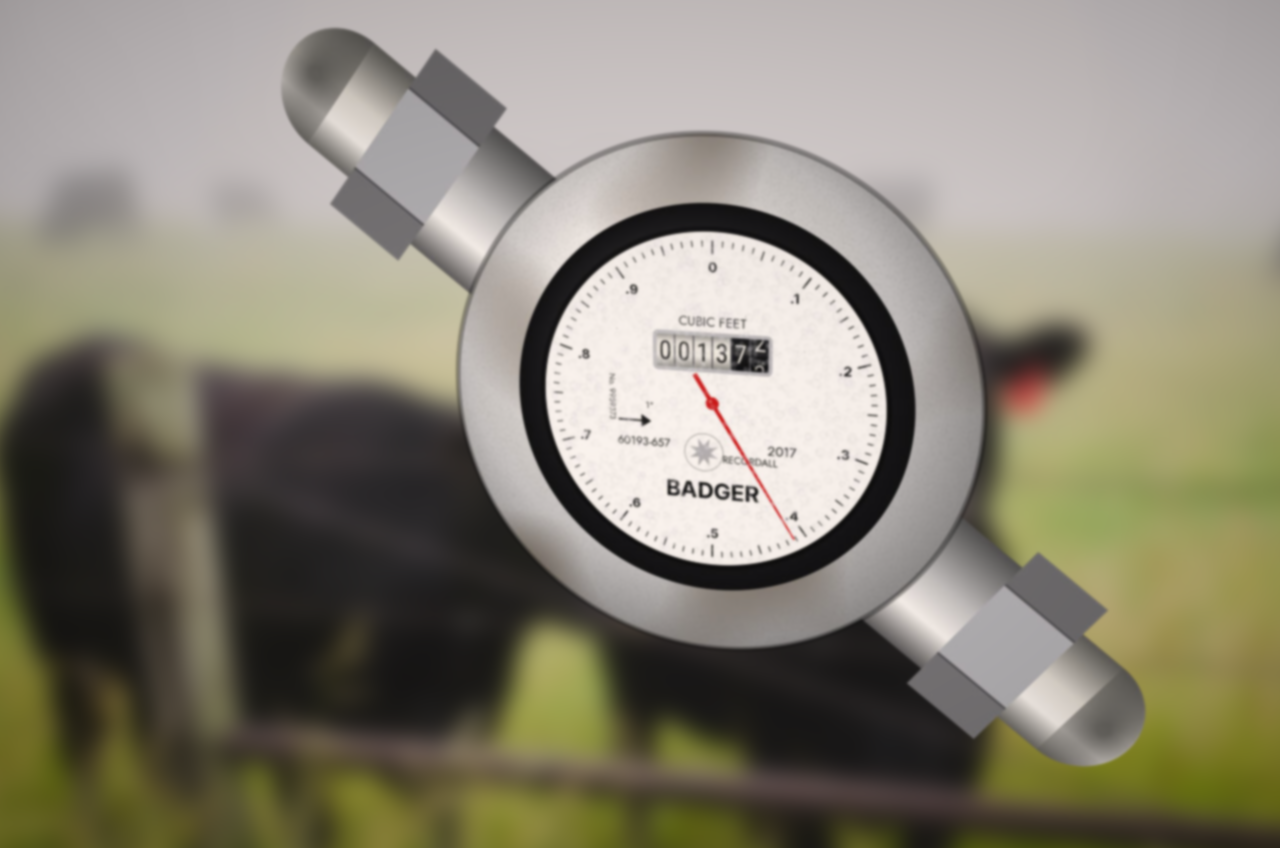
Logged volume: 1372.41 ft³
